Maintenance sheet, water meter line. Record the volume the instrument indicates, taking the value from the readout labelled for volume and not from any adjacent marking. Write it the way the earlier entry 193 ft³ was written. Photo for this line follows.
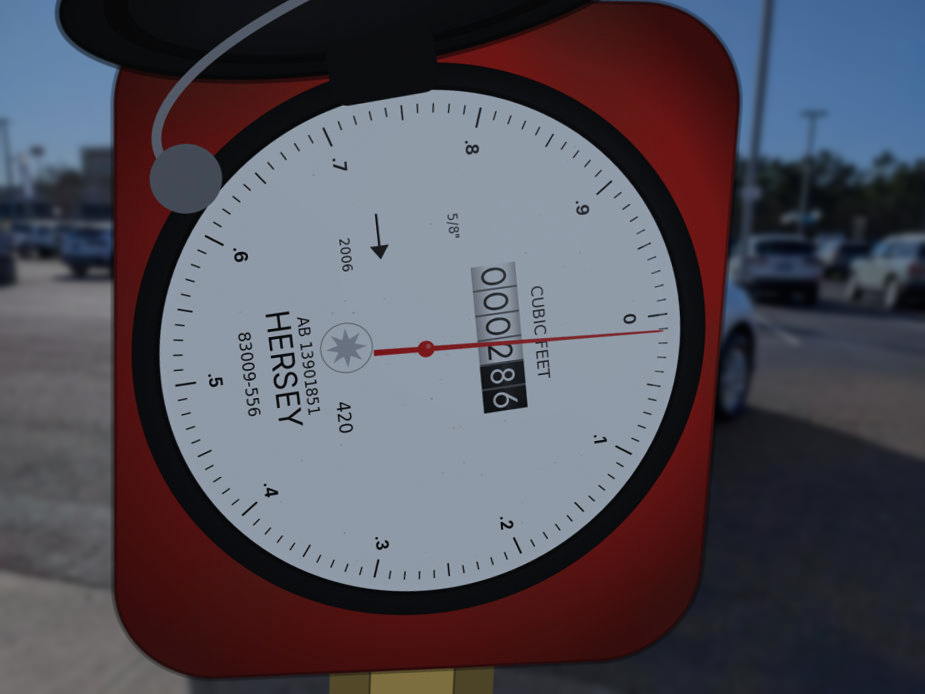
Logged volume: 286.01 ft³
